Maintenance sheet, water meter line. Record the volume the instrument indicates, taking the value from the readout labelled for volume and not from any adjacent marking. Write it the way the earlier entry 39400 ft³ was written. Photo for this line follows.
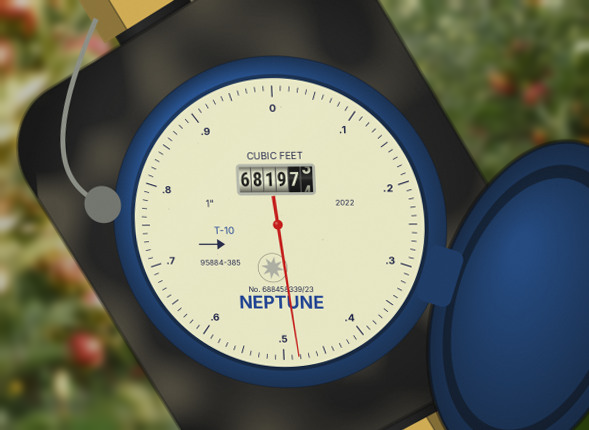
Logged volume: 681973.48 ft³
